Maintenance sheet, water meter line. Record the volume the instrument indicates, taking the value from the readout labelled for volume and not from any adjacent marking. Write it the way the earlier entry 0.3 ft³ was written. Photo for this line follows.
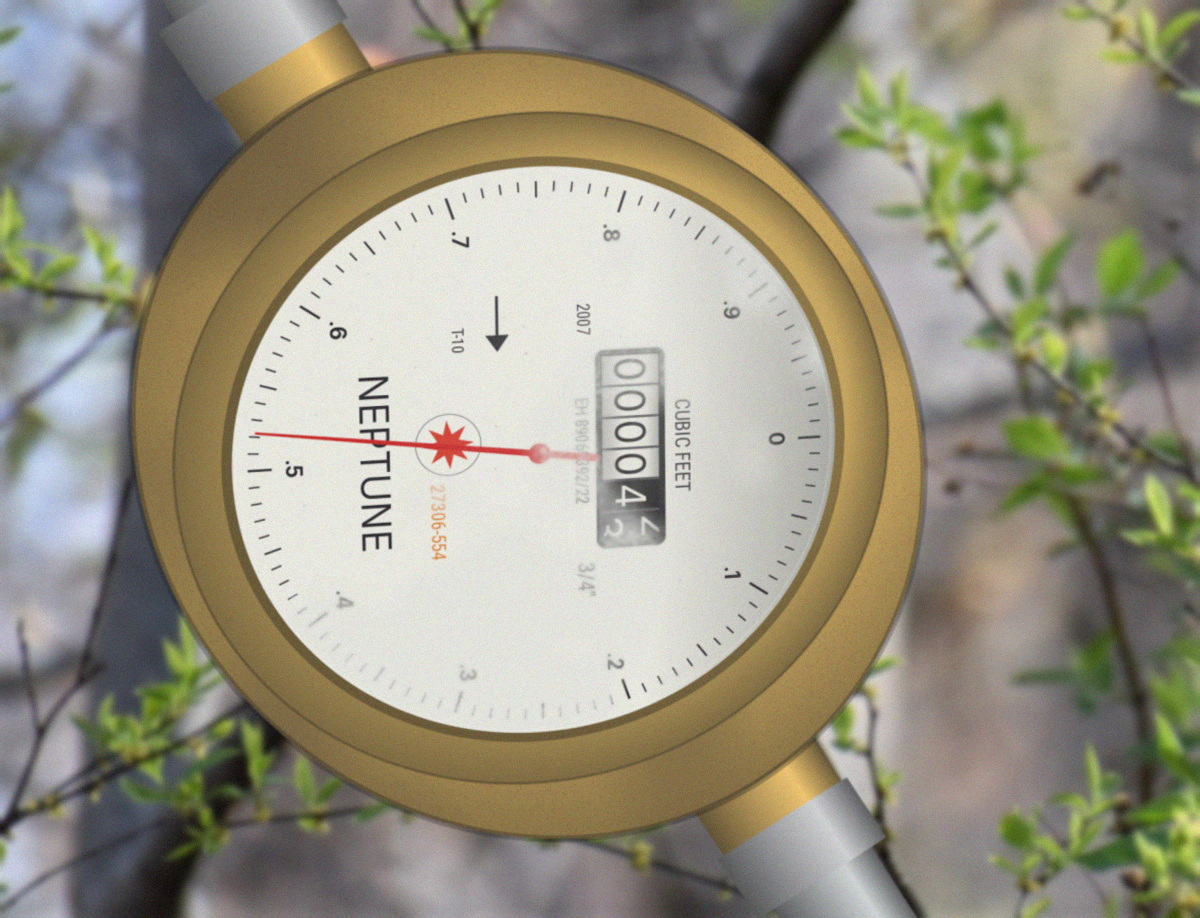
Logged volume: 42.52 ft³
